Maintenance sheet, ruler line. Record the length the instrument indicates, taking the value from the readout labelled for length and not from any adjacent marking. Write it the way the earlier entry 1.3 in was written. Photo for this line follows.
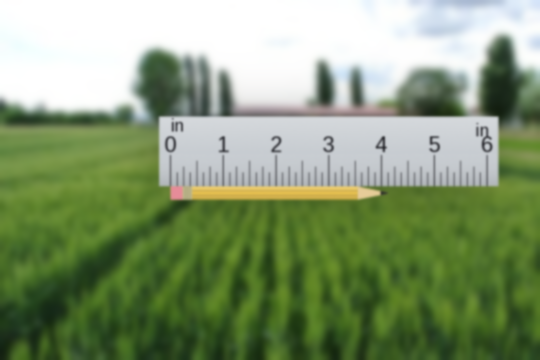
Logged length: 4.125 in
